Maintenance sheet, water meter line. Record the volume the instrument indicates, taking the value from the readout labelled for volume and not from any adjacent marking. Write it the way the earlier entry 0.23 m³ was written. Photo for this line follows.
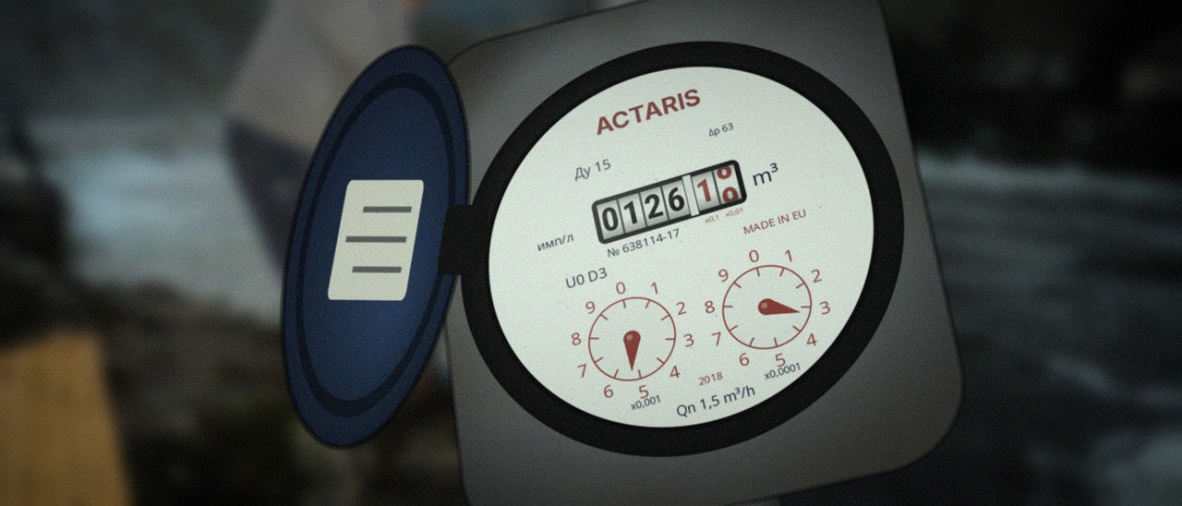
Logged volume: 126.1853 m³
